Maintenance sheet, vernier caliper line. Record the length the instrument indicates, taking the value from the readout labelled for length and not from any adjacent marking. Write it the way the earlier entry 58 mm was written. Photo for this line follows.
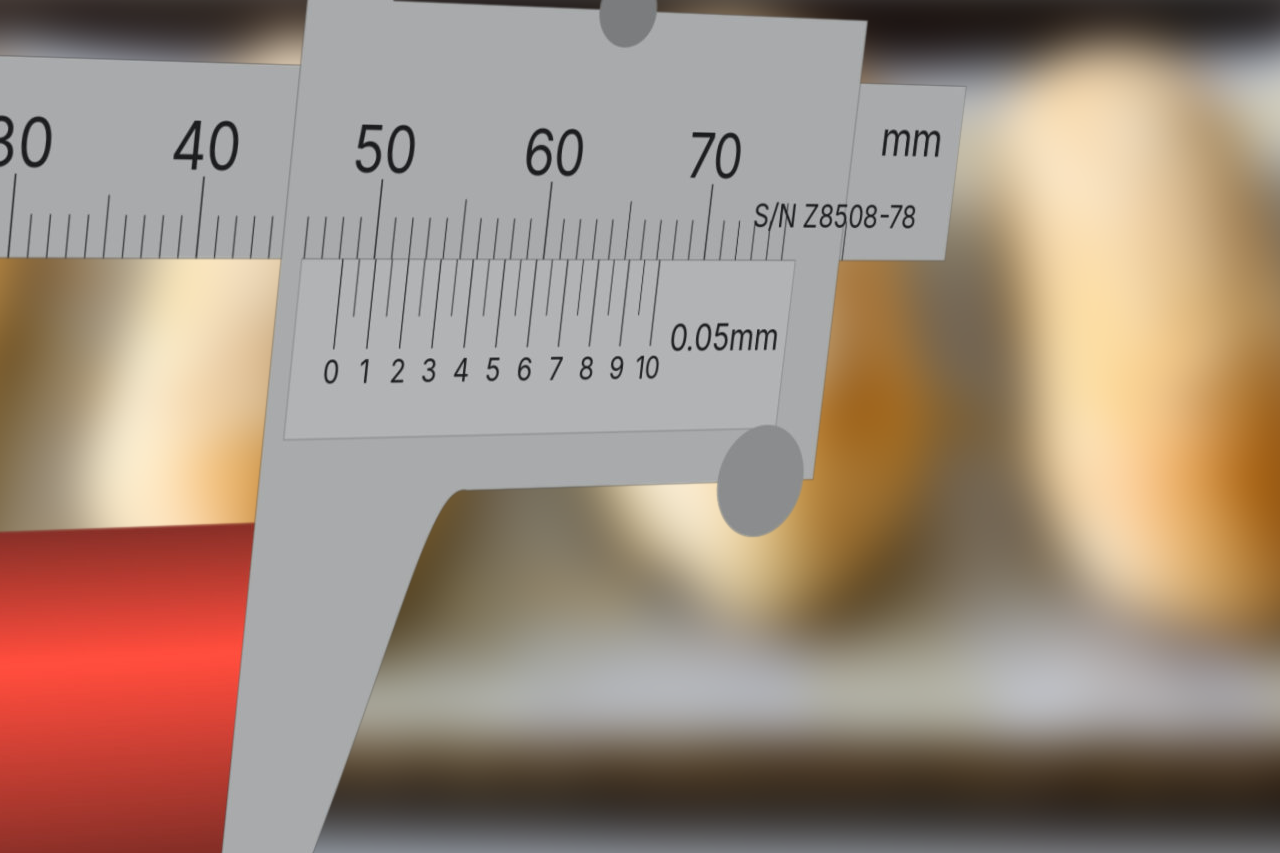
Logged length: 48.2 mm
